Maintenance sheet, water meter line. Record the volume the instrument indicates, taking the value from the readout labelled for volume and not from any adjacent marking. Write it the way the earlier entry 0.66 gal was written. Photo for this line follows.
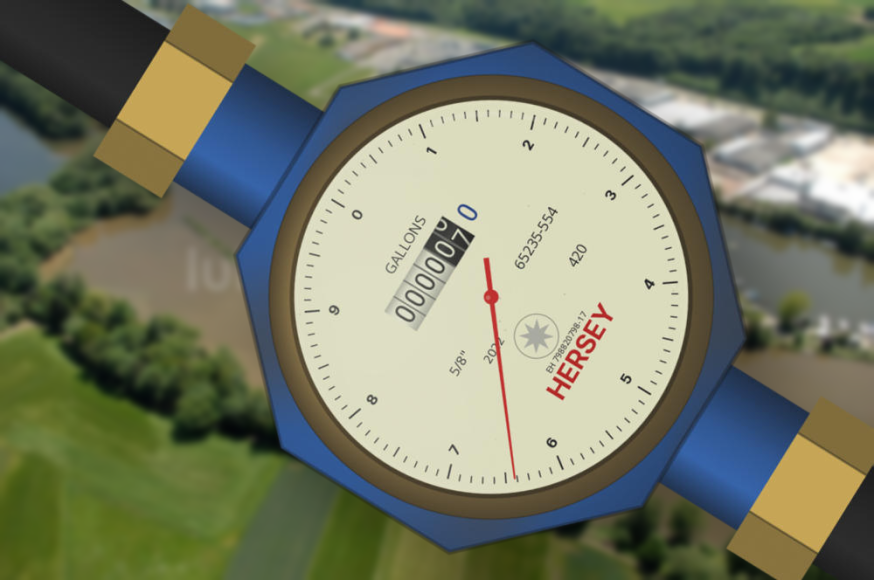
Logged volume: 66.4 gal
